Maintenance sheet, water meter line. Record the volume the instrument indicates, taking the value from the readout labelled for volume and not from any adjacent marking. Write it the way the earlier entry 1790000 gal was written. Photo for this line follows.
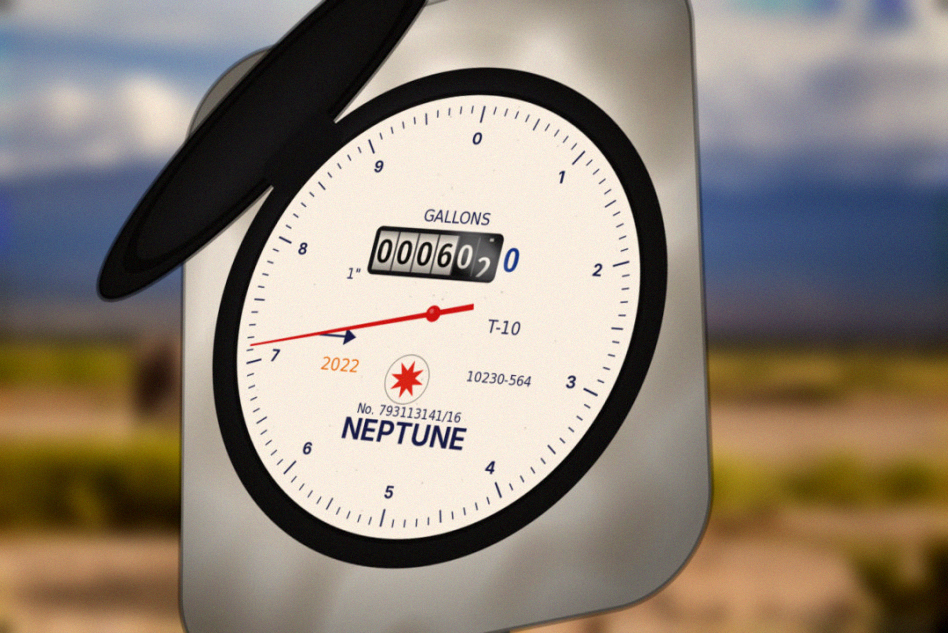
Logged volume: 6017.1 gal
